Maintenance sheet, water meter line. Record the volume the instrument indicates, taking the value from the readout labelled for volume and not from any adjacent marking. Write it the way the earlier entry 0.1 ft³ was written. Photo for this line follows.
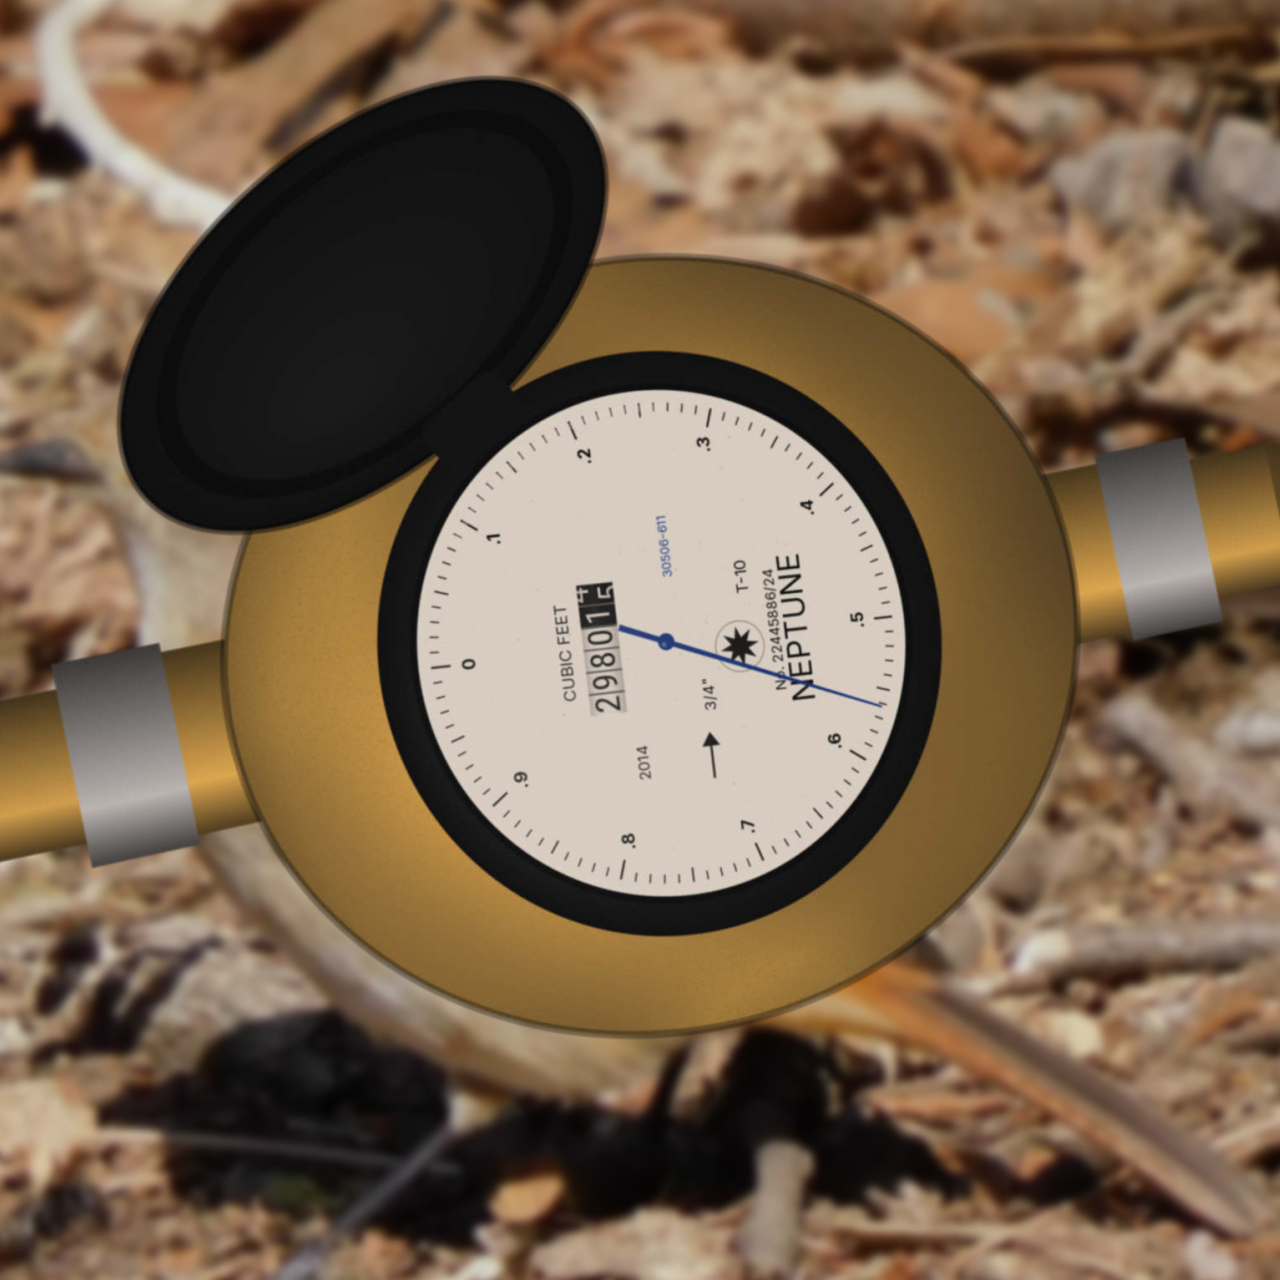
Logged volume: 298014.56 ft³
